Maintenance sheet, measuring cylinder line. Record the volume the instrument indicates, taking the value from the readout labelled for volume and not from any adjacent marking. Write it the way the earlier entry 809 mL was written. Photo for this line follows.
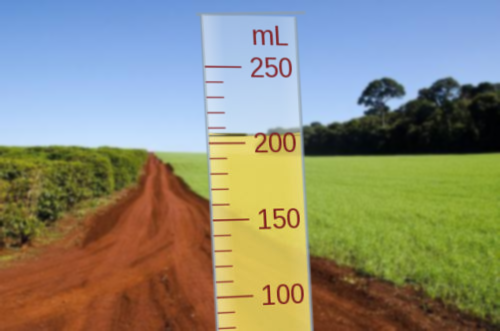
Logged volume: 205 mL
